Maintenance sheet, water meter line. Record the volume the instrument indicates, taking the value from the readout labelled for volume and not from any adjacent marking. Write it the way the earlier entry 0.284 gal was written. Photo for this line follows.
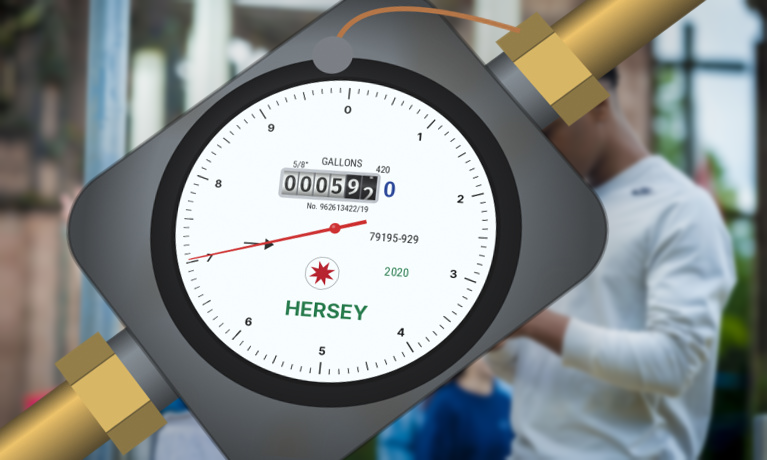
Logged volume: 5917.0 gal
